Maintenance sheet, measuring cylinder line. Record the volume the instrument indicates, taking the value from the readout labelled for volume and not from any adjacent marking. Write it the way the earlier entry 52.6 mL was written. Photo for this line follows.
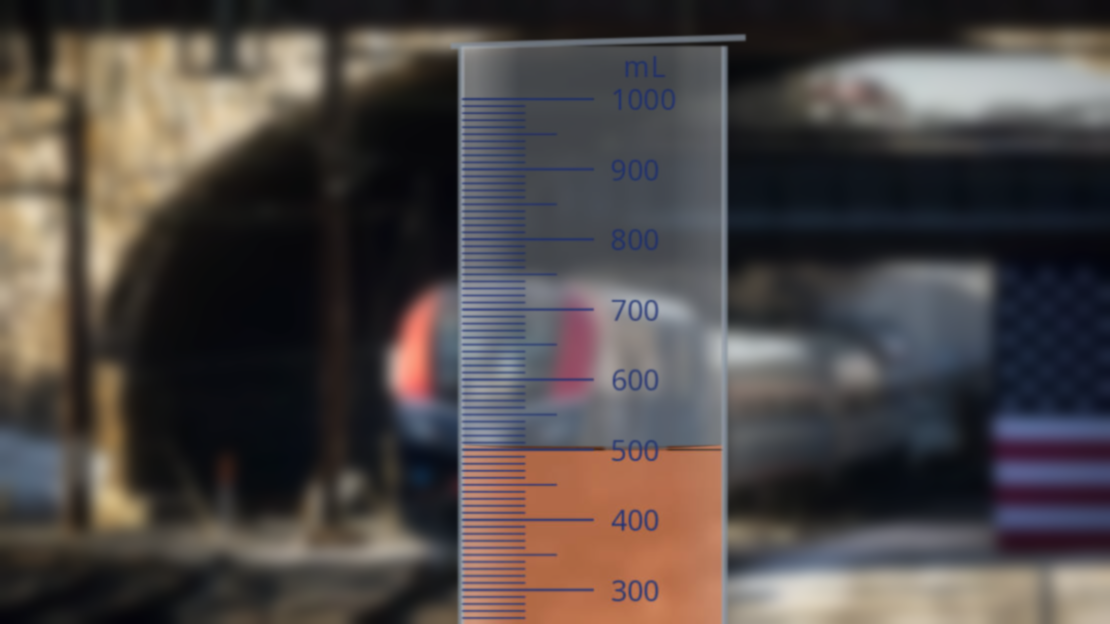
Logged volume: 500 mL
